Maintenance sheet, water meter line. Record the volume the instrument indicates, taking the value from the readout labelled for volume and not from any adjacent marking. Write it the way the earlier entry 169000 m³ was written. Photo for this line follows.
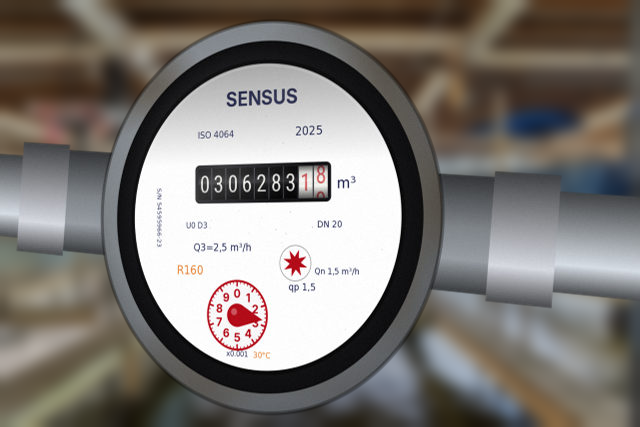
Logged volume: 306283.182 m³
